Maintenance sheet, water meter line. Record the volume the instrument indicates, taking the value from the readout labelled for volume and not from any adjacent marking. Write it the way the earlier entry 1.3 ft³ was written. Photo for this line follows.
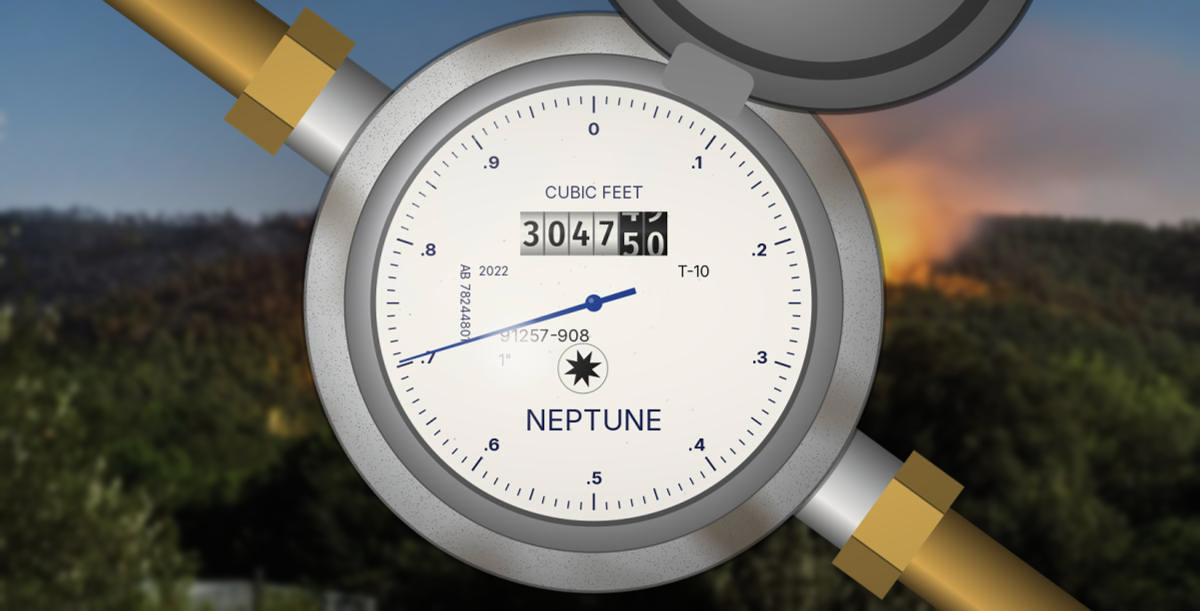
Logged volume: 304749.70 ft³
